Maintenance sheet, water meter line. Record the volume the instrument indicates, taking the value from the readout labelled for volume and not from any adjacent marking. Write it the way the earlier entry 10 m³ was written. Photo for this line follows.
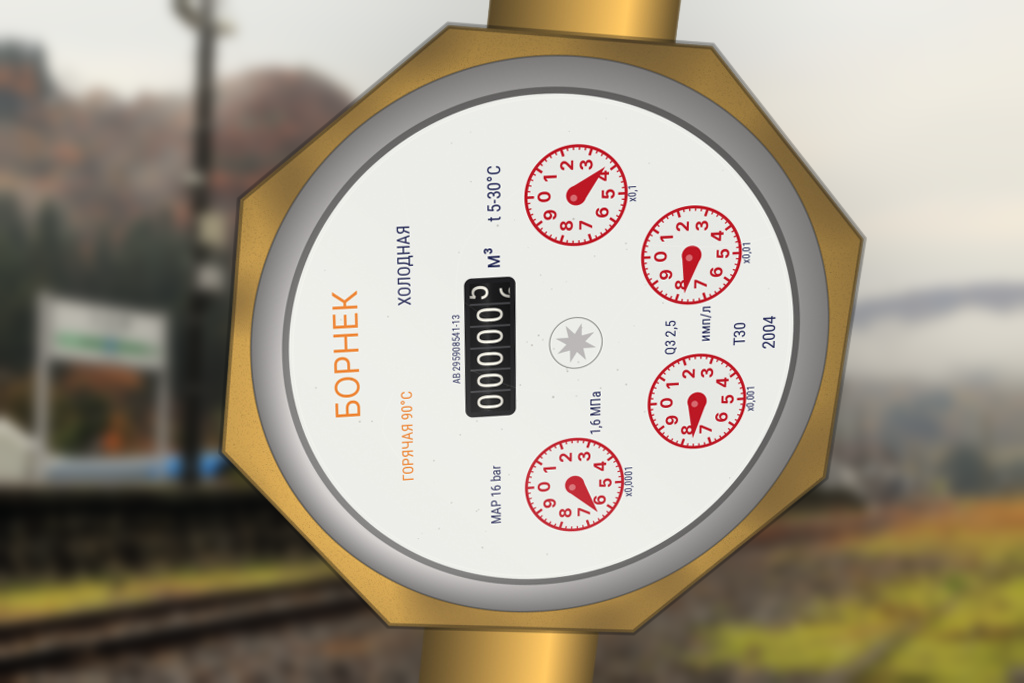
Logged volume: 5.3776 m³
